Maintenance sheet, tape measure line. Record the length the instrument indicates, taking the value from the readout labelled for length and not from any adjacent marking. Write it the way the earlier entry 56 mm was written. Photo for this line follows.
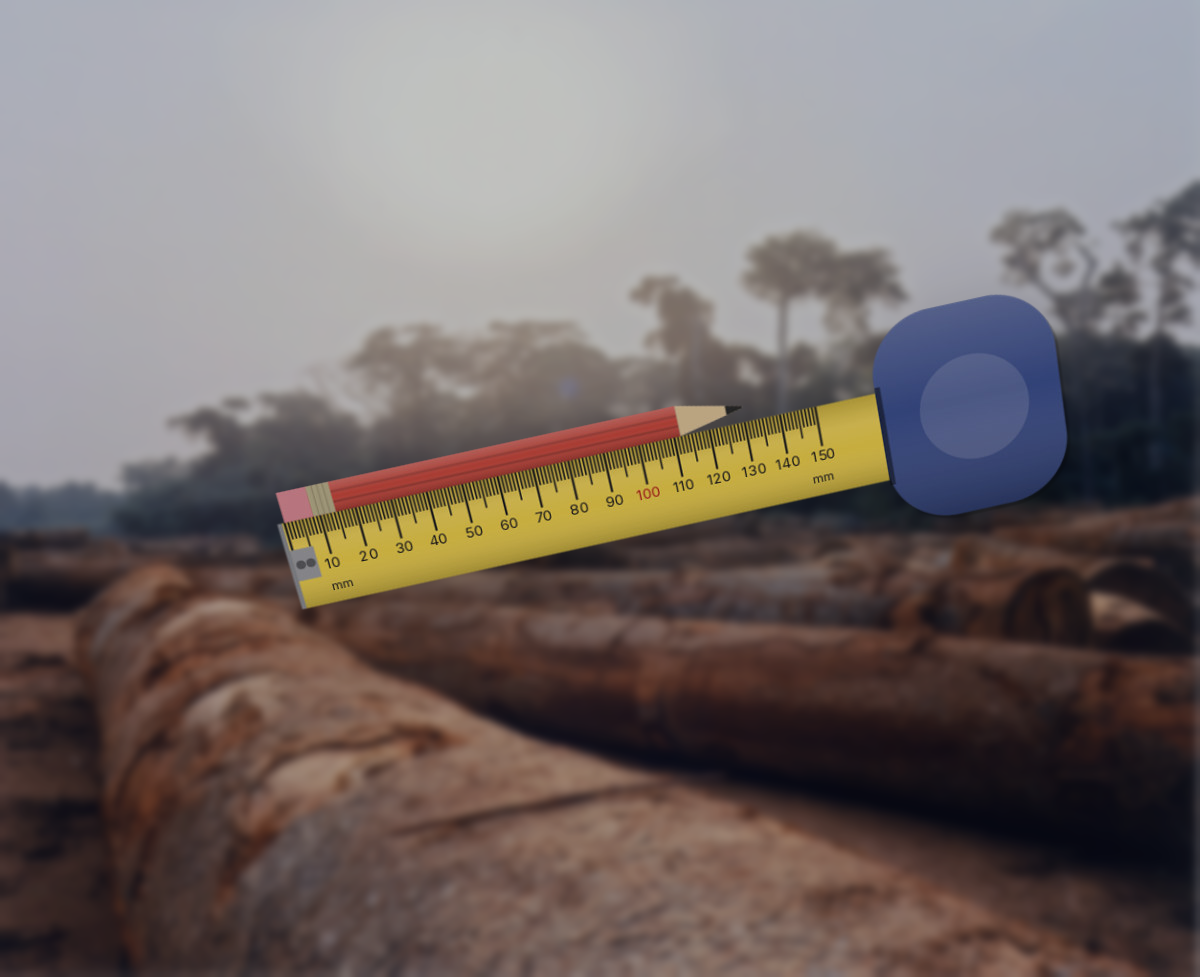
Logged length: 130 mm
